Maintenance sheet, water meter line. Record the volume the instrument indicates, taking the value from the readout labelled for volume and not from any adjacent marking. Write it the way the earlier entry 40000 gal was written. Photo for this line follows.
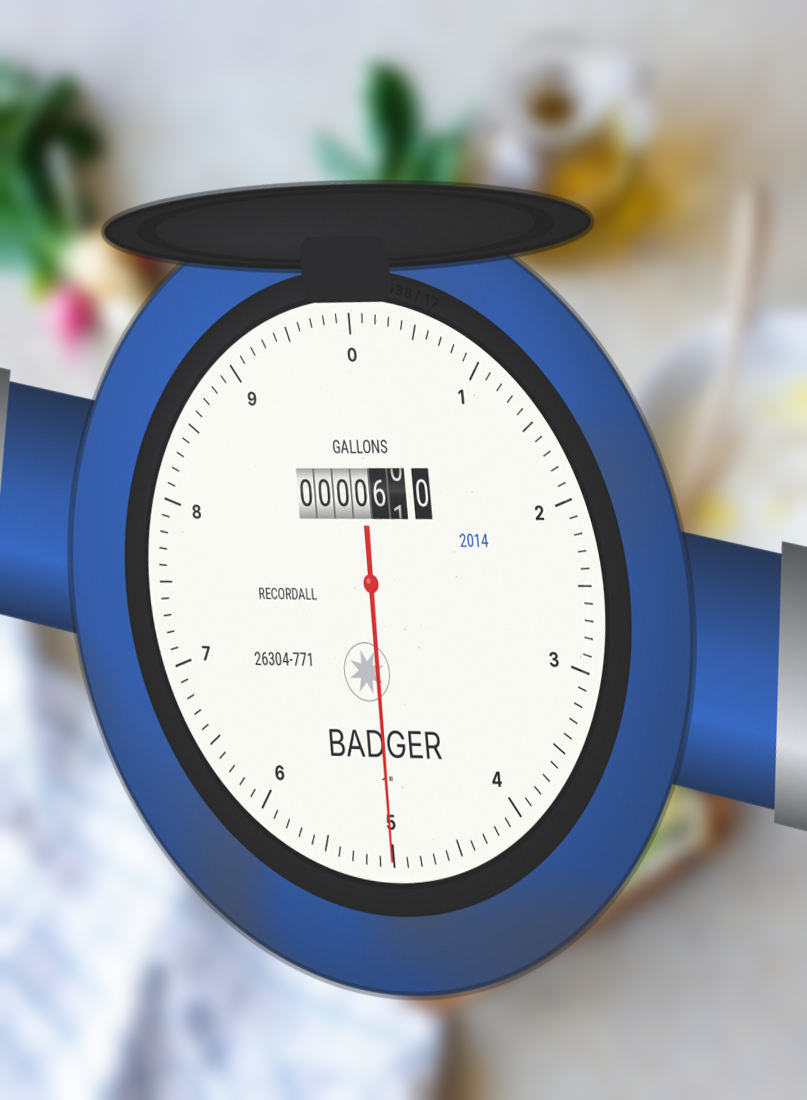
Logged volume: 605.0 gal
